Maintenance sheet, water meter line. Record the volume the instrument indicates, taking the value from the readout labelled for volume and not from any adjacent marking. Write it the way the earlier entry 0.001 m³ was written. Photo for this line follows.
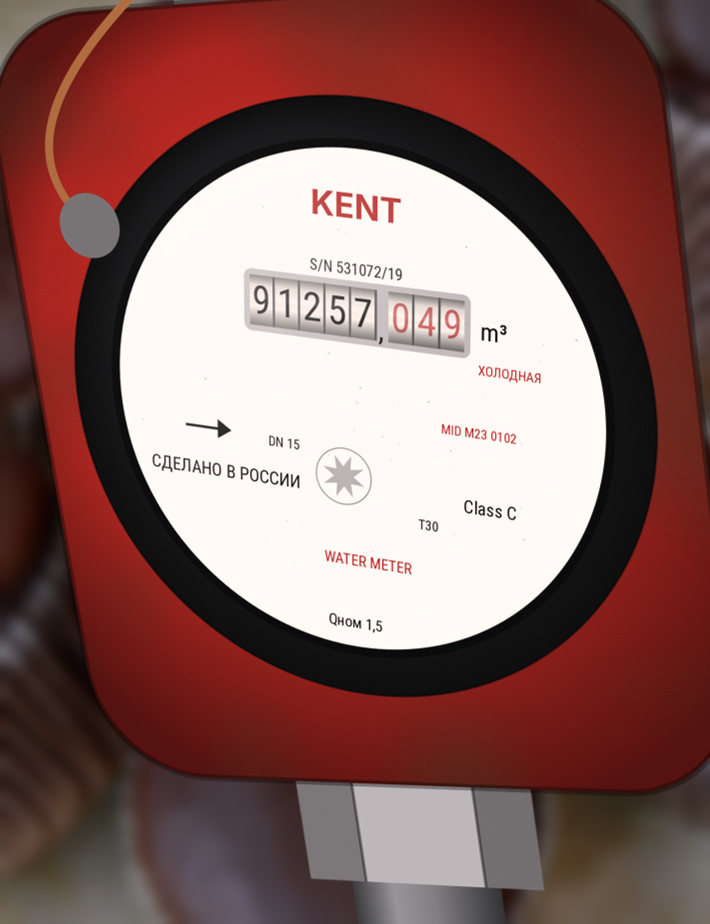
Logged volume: 91257.049 m³
